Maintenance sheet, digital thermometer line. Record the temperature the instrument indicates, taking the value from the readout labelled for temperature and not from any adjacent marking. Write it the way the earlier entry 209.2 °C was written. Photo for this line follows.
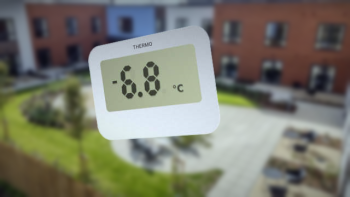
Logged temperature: -6.8 °C
